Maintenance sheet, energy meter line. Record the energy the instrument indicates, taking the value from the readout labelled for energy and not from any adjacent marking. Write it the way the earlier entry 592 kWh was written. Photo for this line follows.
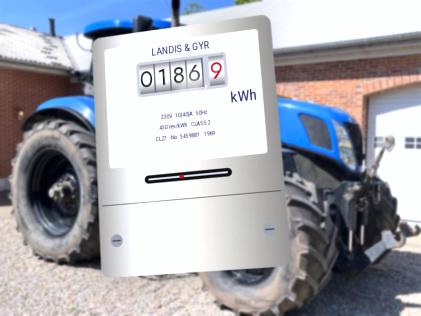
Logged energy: 186.9 kWh
